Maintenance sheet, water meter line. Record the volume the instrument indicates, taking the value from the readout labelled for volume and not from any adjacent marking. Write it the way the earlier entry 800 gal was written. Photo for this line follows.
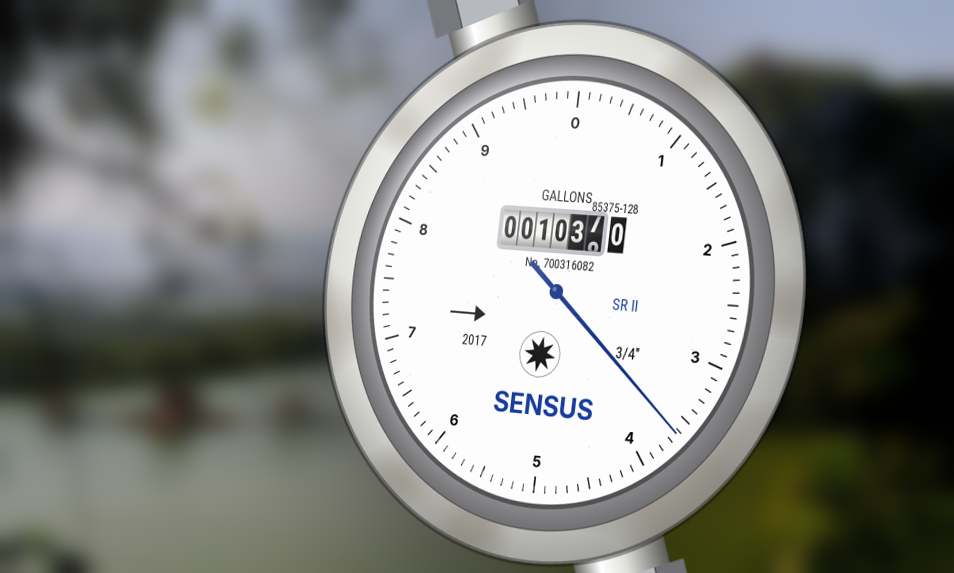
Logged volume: 10373.6 gal
